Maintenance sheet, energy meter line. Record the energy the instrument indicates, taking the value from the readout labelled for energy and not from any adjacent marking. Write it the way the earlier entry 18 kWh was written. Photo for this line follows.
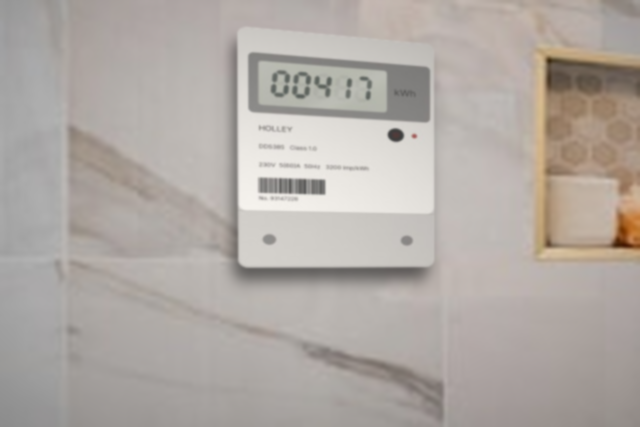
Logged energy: 417 kWh
